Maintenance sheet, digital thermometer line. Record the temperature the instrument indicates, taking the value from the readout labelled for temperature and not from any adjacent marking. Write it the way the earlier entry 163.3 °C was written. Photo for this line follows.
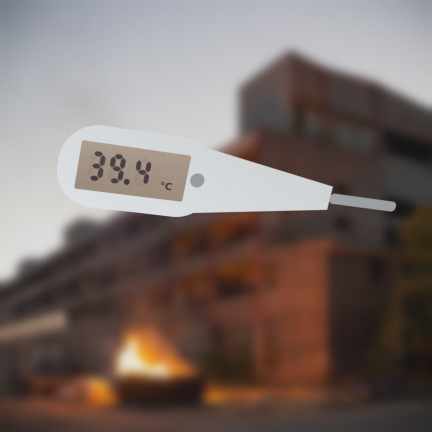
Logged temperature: 39.4 °C
